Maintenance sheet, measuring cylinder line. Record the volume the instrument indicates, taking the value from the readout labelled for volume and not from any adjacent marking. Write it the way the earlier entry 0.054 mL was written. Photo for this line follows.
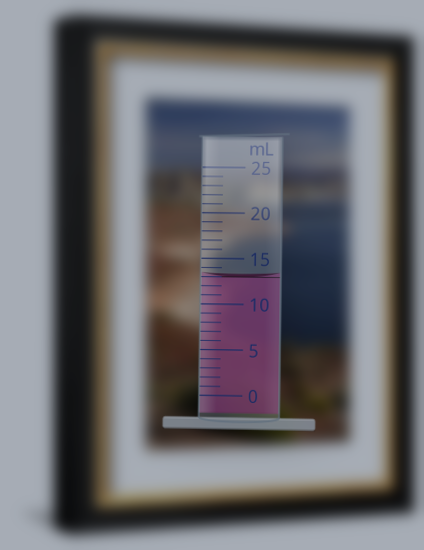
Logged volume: 13 mL
